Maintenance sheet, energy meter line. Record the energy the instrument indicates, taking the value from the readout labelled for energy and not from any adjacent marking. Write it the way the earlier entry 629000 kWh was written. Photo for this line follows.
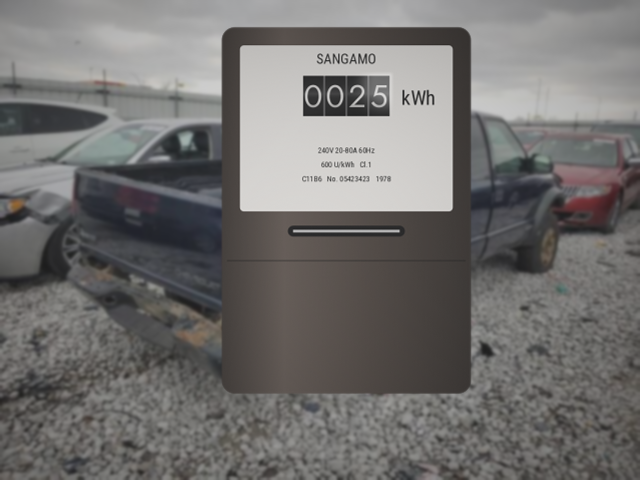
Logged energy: 25 kWh
